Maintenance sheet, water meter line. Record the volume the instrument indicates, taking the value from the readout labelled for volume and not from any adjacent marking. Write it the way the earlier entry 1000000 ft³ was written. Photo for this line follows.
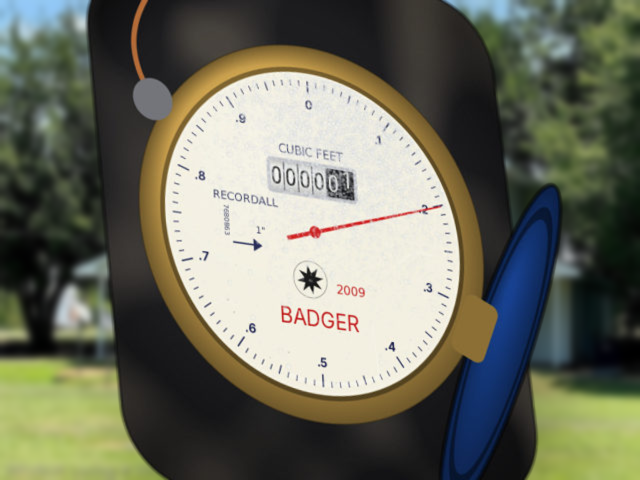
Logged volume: 1.20 ft³
